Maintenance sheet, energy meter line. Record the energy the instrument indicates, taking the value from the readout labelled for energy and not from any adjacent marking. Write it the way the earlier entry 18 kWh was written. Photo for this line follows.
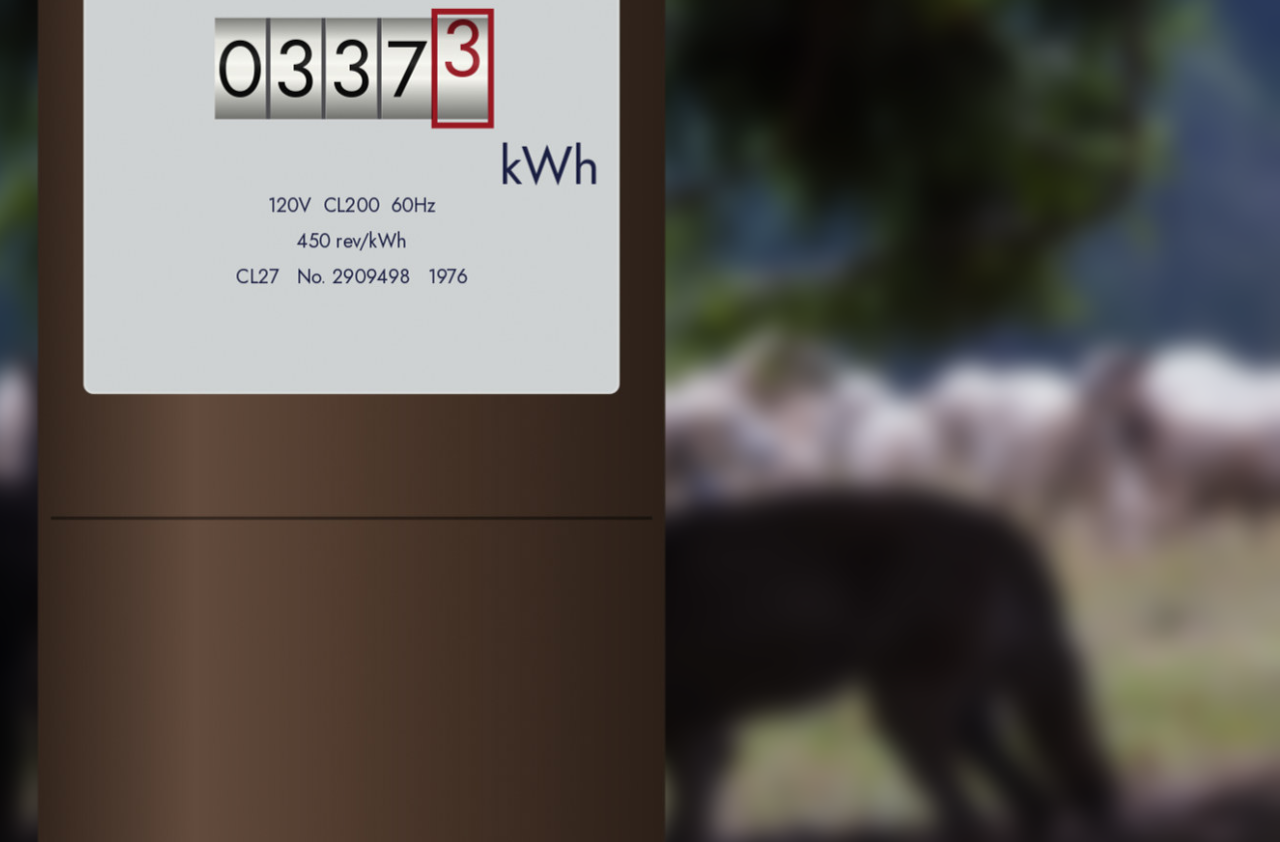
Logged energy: 337.3 kWh
